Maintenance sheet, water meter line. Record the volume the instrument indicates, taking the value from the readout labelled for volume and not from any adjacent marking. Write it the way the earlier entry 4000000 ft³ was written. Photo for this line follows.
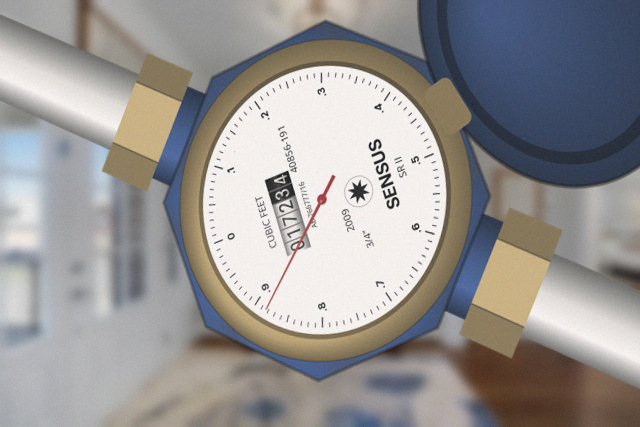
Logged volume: 17233.88 ft³
